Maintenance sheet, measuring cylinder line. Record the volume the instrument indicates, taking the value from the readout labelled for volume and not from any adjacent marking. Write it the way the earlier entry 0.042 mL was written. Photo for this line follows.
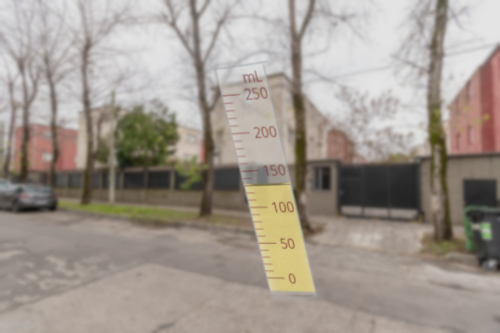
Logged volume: 130 mL
